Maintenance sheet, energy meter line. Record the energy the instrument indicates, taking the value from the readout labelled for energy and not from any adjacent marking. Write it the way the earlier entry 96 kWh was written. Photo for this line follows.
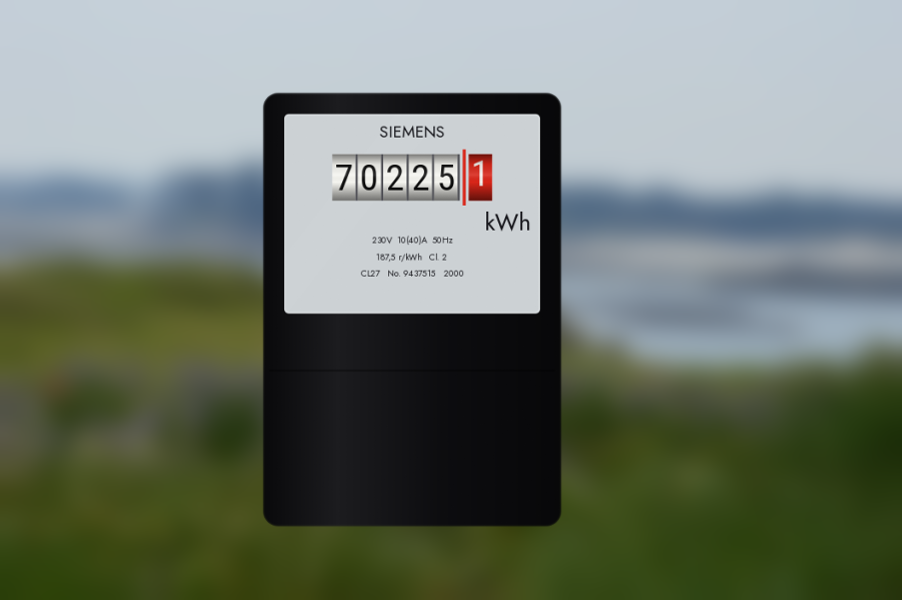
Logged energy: 70225.1 kWh
